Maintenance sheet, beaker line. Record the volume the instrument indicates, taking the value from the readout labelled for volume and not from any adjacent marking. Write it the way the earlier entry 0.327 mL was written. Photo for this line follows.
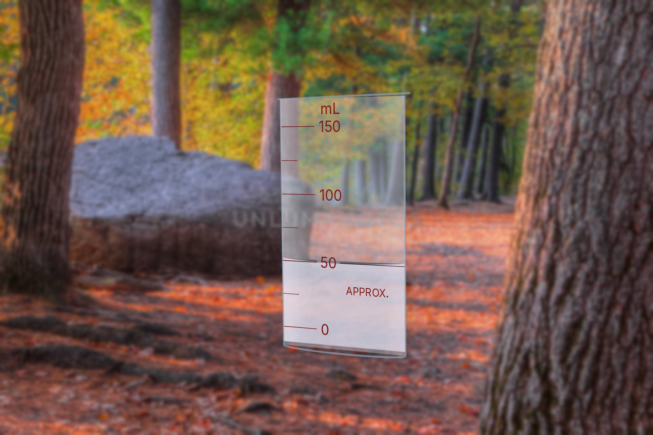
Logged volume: 50 mL
